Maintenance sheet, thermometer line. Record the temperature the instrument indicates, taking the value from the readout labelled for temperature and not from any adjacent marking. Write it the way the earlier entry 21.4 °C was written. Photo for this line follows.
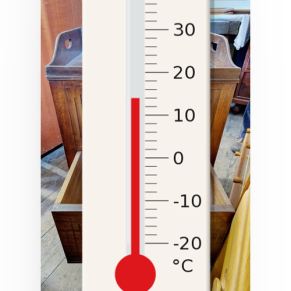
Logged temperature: 14 °C
